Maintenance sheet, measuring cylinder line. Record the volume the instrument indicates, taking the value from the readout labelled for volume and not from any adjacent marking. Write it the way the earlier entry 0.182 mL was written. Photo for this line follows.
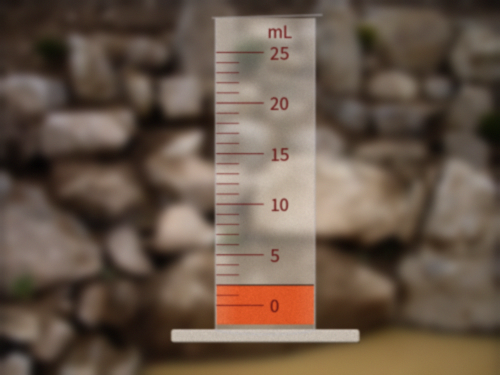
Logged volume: 2 mL
